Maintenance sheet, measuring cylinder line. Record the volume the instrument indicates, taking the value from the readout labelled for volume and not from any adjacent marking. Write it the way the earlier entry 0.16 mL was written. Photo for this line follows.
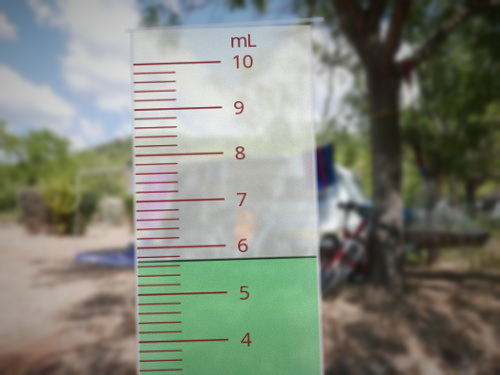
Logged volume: 5.7 mL
